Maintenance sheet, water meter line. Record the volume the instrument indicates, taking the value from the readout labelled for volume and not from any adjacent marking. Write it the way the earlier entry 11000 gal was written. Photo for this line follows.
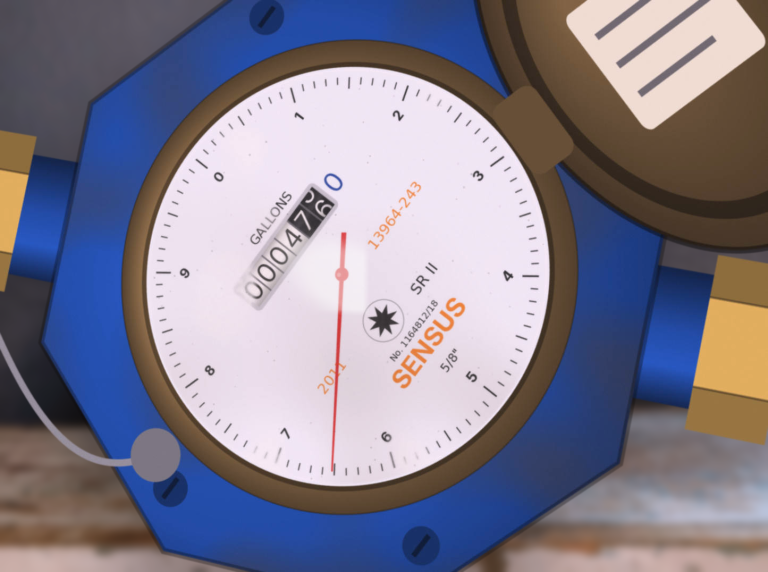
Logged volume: 4756.5 gal
